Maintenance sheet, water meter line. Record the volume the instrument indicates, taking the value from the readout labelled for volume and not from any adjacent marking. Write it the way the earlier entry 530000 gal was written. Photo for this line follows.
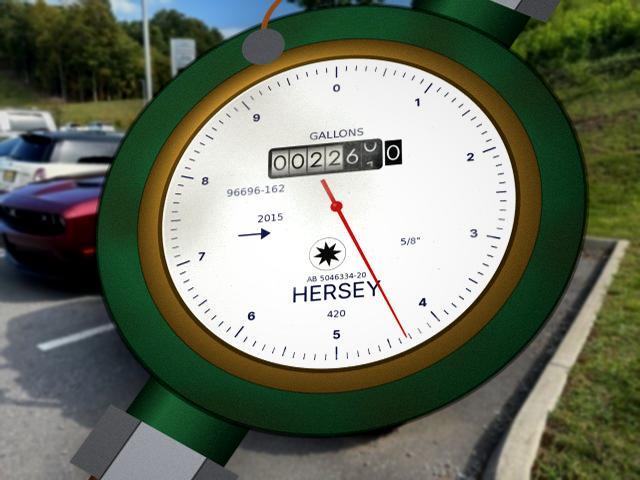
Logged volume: 22604.3 gal
